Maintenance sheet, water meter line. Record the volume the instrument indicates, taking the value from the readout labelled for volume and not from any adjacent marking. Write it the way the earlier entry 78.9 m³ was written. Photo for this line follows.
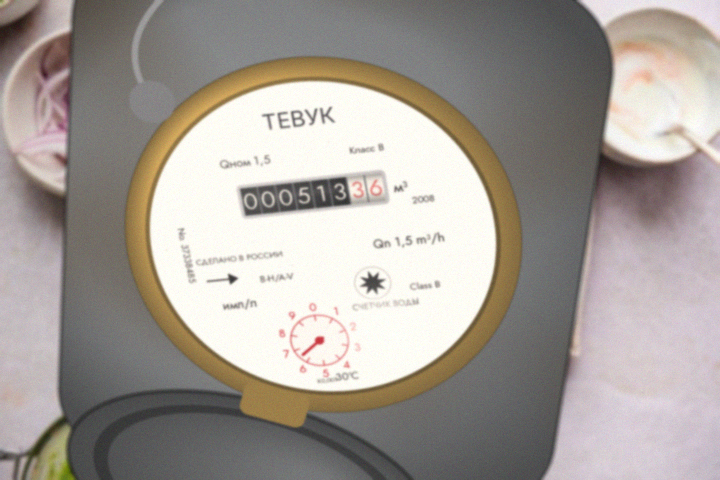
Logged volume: 513.366 m³
